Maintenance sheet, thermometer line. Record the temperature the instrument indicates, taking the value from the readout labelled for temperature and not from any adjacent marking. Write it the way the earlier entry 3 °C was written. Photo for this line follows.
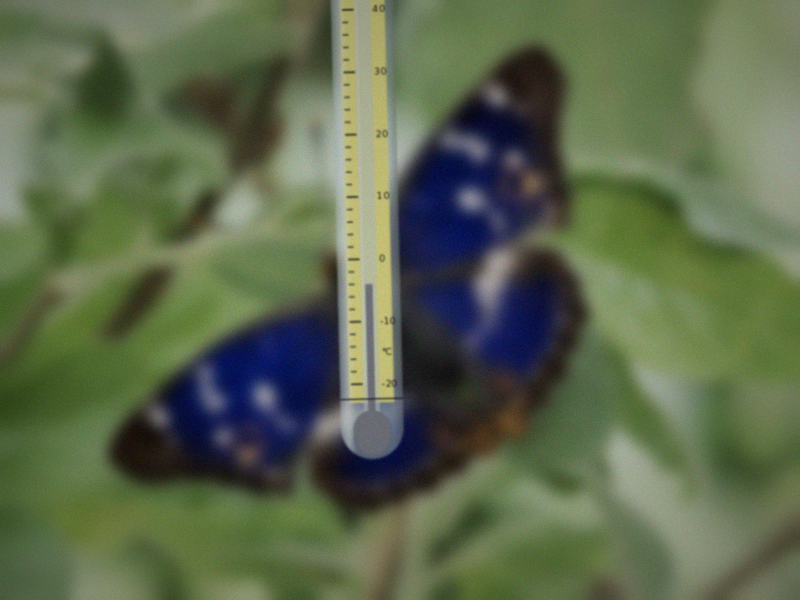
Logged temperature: -4 °C
